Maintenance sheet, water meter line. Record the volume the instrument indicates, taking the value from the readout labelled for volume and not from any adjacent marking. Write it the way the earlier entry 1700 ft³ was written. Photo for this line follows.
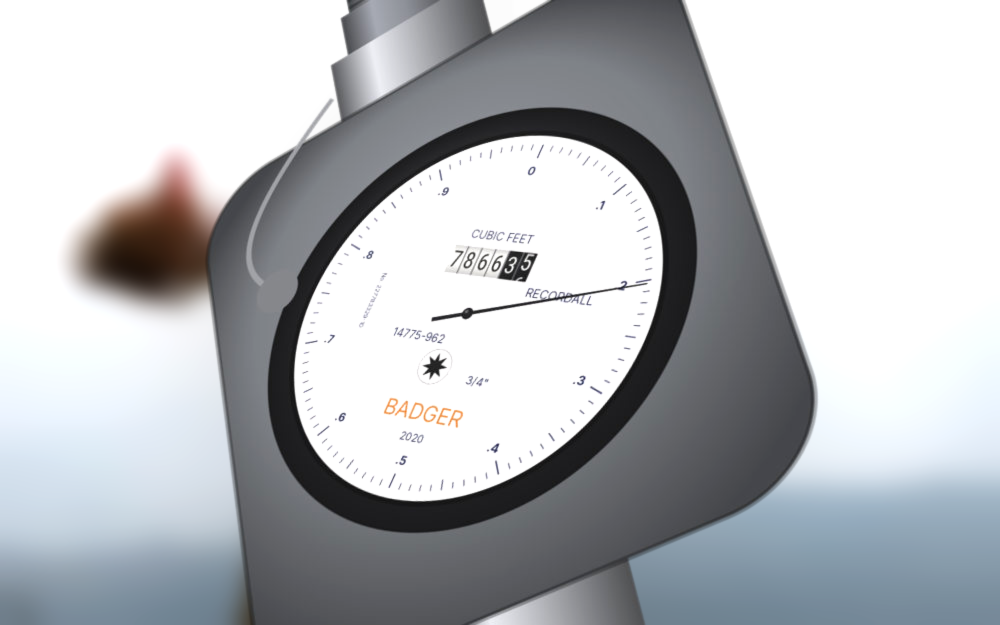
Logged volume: 786635.20 ft³
